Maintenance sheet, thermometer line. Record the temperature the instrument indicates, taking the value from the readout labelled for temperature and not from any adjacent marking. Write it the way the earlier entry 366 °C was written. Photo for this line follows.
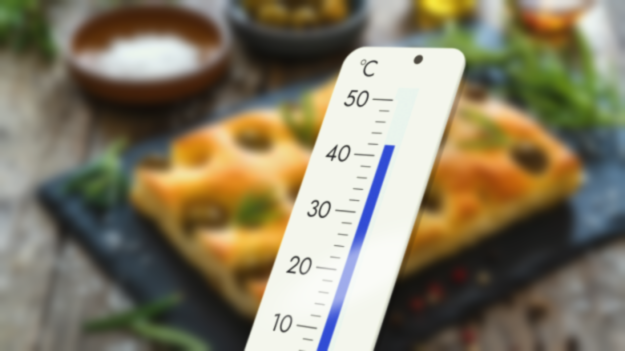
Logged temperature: 42 °C
